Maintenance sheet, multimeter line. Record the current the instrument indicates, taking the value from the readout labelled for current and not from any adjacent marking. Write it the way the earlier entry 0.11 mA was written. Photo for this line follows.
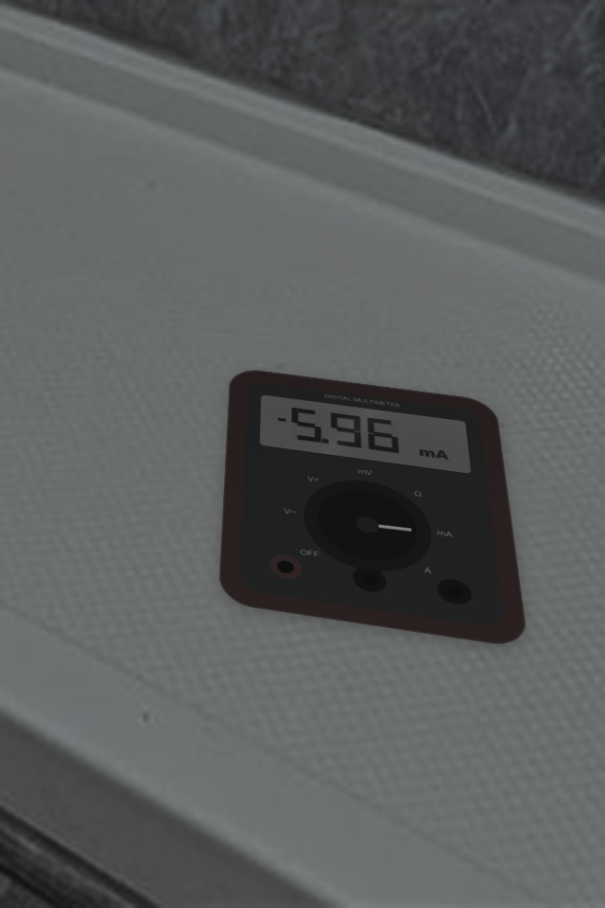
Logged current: -5.96 mA
